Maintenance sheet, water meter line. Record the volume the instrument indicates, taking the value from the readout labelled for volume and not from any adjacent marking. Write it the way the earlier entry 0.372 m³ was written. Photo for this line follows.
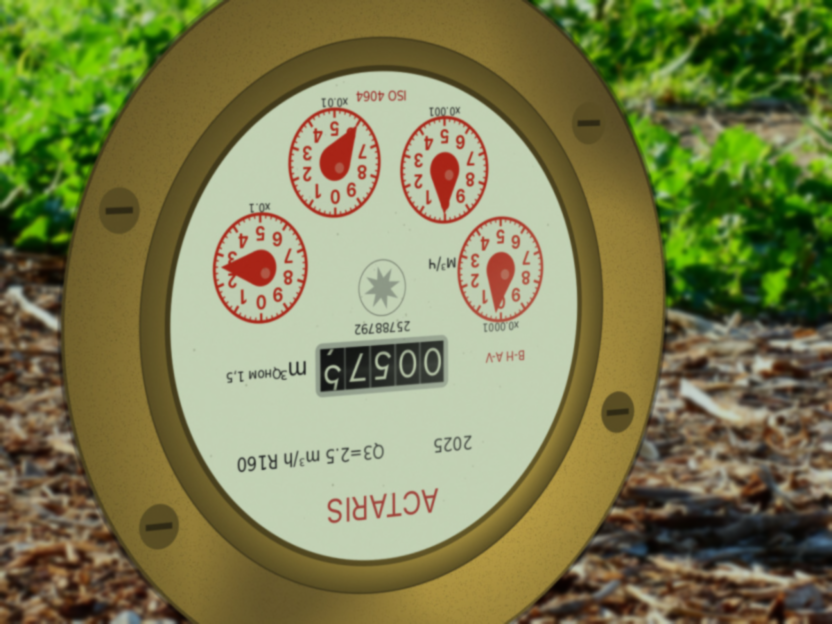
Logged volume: 575.2600 m³
